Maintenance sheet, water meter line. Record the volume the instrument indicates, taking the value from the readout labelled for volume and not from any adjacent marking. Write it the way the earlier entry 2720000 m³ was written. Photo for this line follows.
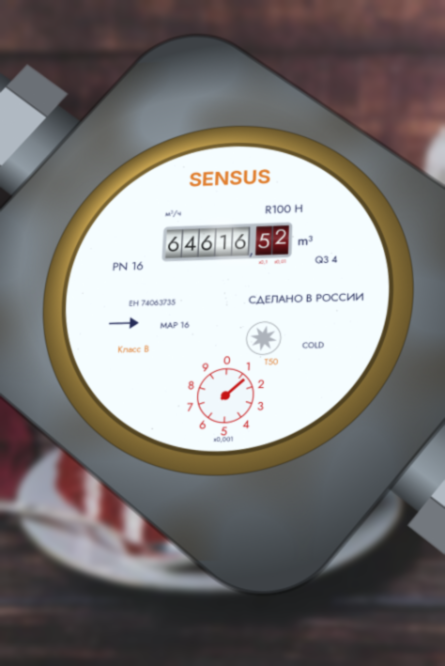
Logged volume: 64616.521 m³
